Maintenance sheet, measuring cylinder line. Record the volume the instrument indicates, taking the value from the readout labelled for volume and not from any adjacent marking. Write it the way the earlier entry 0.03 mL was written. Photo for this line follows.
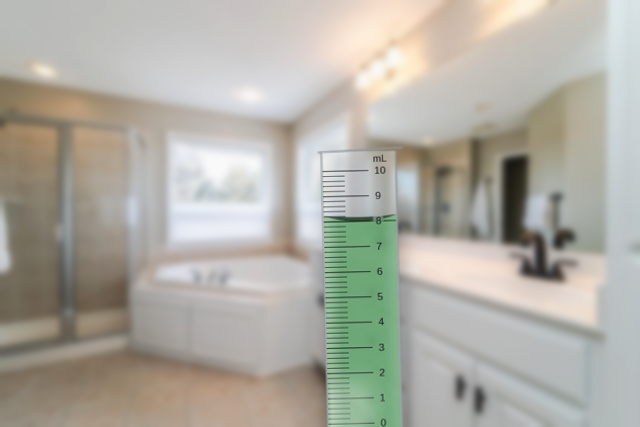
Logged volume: 8 mL
